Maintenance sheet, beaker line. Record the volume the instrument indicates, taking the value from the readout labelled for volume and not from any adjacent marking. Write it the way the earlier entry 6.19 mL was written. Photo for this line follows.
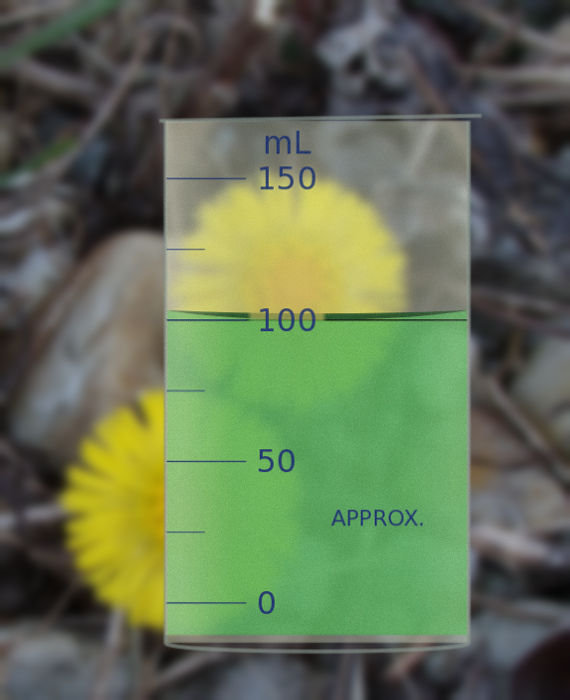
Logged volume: 100 mL
